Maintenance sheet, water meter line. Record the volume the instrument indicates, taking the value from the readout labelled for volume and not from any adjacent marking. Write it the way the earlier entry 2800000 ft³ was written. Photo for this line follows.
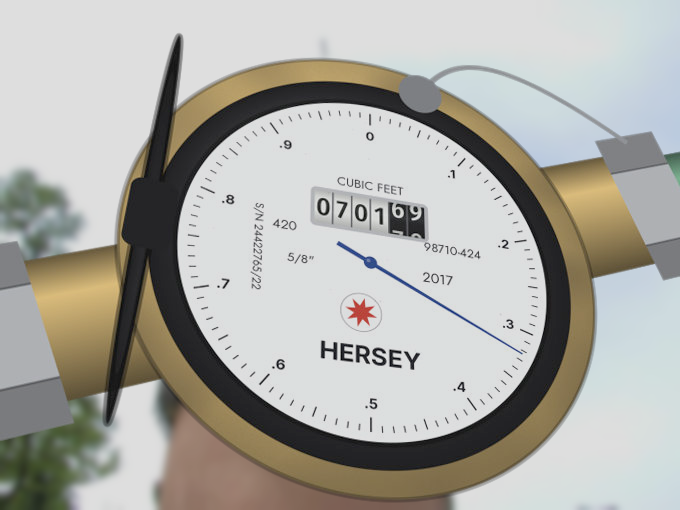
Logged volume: 70169.32 ft³
